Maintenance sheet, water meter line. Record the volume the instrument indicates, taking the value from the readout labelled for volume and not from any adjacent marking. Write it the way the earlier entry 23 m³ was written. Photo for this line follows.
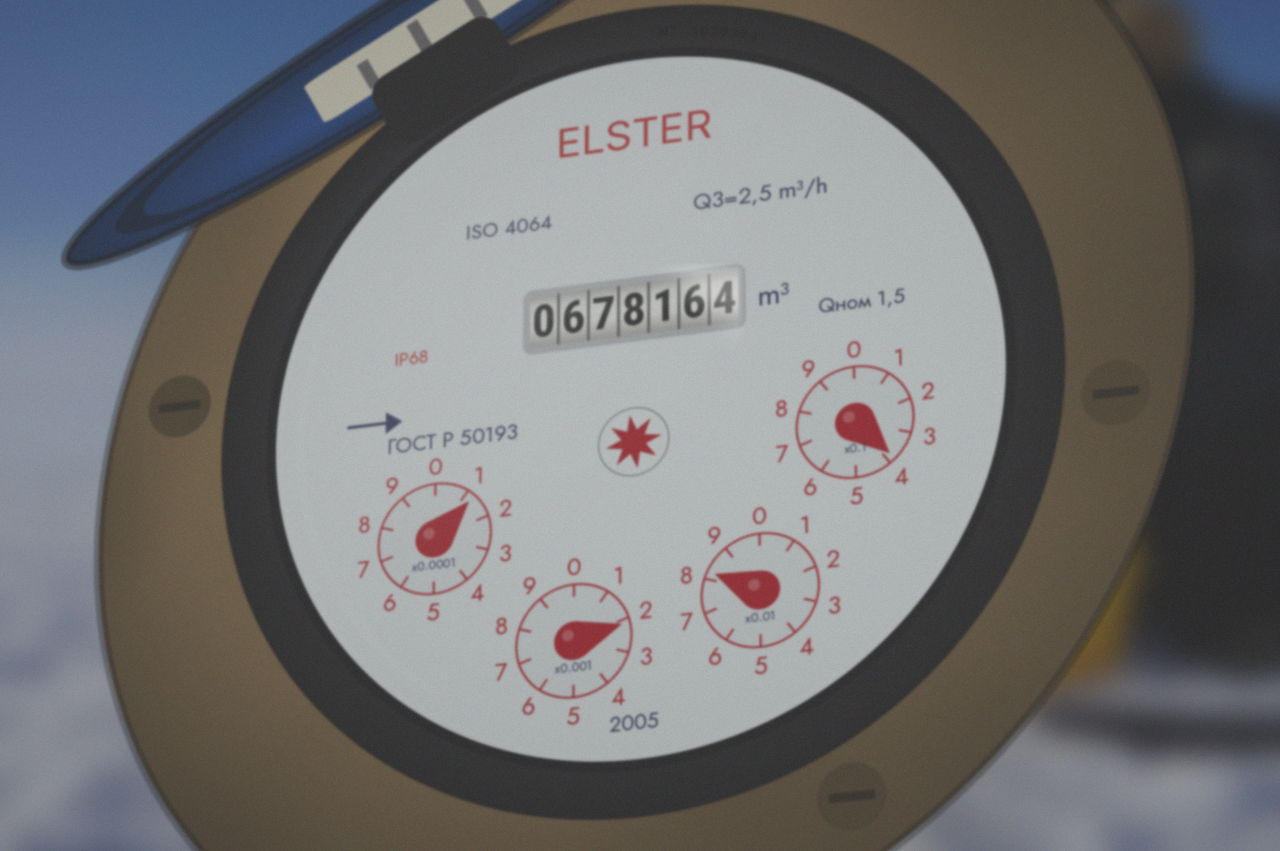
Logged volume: 678164.3821 m³
